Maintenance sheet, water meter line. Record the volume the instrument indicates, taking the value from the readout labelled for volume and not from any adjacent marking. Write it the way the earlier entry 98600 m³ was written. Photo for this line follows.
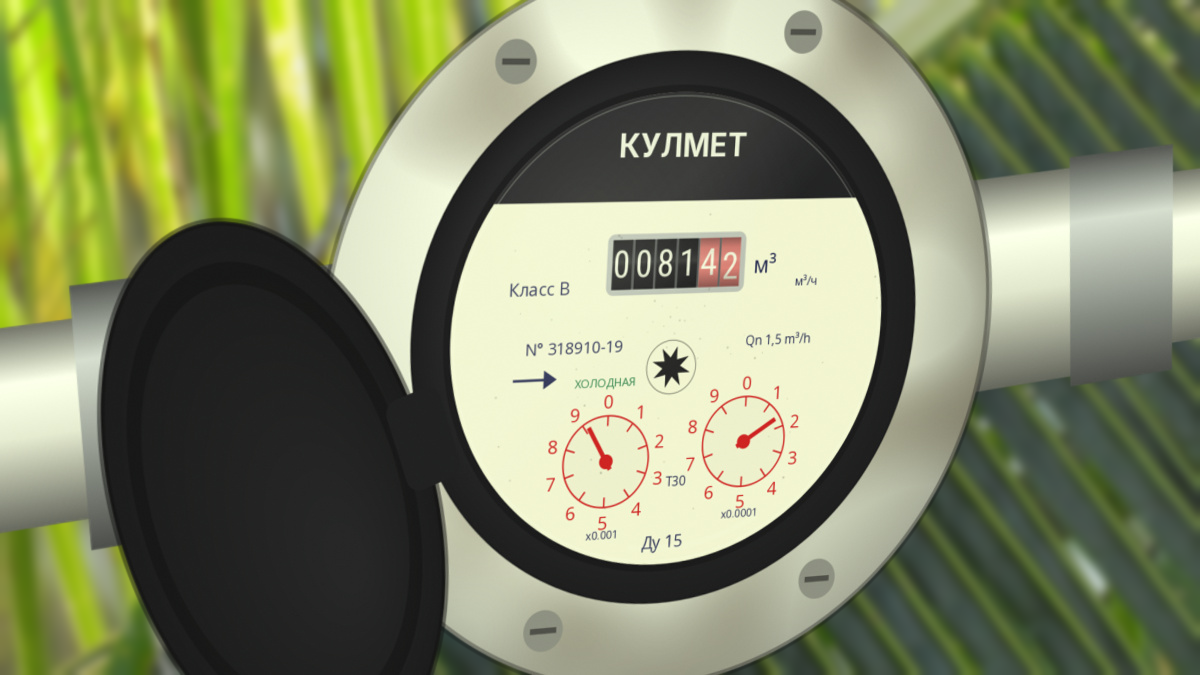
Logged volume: 81.4191 m³
